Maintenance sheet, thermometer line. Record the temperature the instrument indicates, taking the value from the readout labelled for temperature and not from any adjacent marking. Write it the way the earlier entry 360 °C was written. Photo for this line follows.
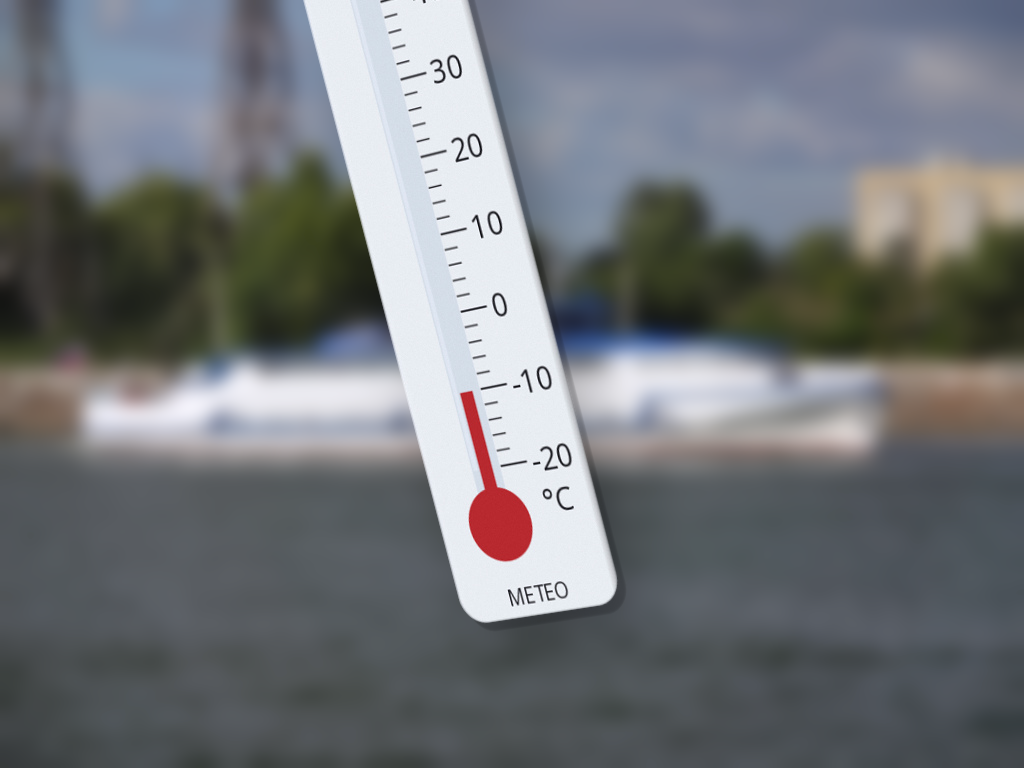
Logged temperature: -10 °C
